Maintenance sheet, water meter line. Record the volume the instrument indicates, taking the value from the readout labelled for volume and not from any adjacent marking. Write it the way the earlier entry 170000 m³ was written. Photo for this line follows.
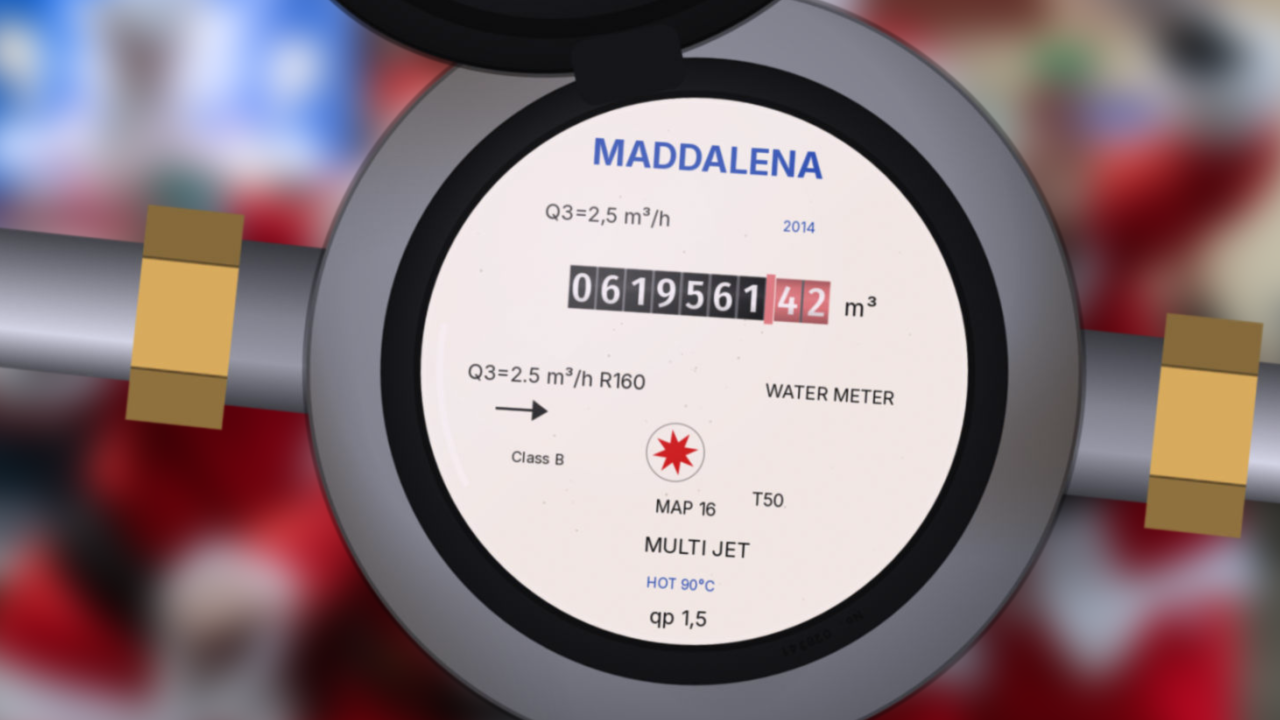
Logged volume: 619561.42 m³
